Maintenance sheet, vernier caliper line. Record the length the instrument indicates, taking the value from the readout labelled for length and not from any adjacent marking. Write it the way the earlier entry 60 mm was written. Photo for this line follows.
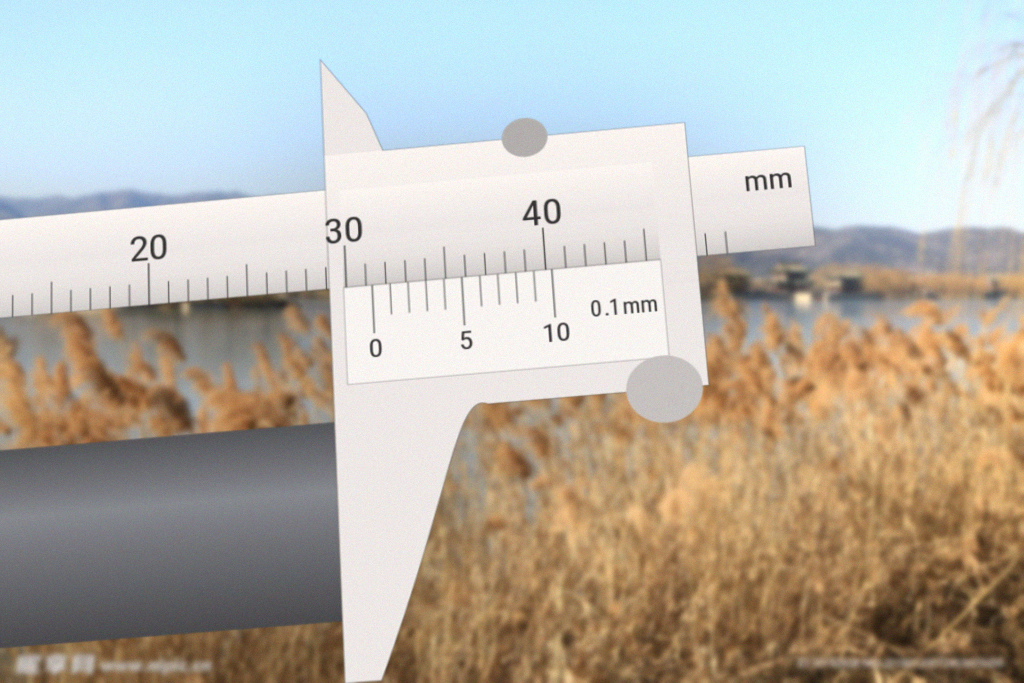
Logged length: 31.3 mm
